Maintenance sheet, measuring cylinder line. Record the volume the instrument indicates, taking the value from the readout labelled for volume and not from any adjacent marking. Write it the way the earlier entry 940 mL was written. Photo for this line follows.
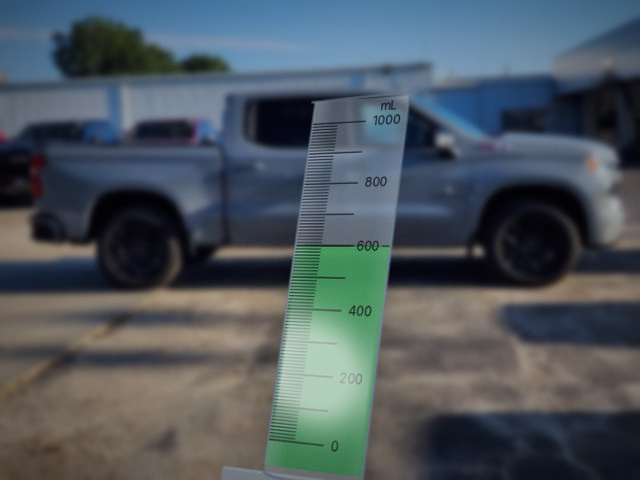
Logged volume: 600 mL
